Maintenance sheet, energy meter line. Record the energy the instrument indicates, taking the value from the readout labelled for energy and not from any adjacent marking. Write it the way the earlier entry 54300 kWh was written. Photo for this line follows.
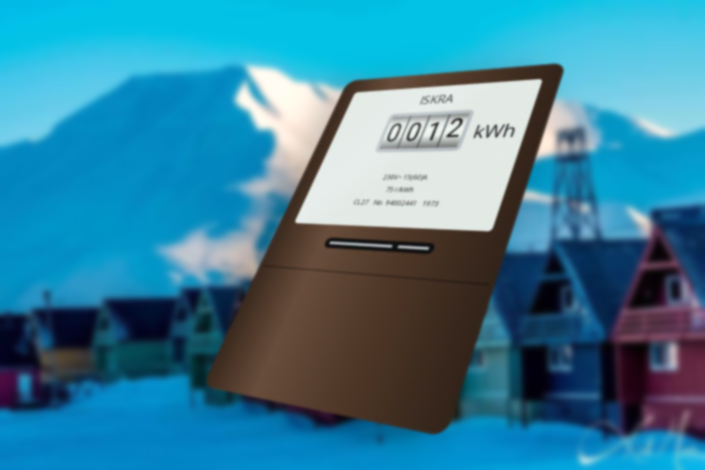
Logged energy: 12 kWh
